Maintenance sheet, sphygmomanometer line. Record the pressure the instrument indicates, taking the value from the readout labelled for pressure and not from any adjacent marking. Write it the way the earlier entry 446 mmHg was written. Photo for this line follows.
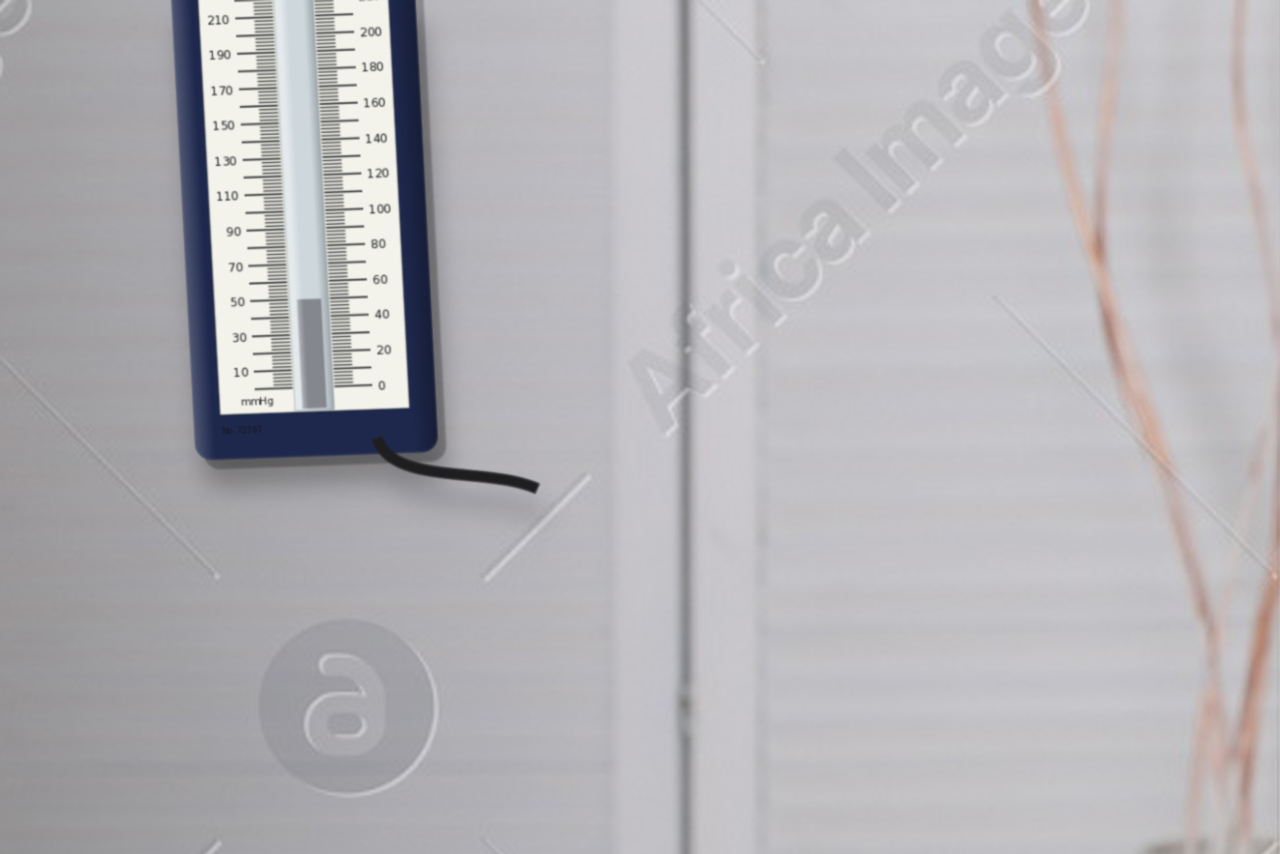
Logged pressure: 50 mmHg
